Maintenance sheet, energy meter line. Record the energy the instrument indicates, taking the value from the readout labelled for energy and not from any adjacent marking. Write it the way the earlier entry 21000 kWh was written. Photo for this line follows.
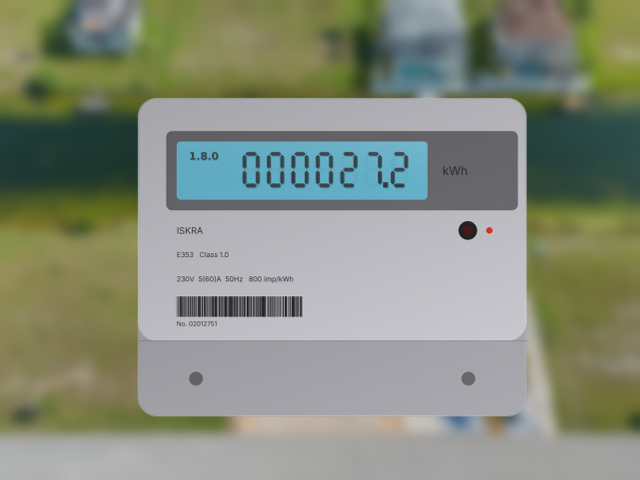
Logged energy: 27.2 kWh
